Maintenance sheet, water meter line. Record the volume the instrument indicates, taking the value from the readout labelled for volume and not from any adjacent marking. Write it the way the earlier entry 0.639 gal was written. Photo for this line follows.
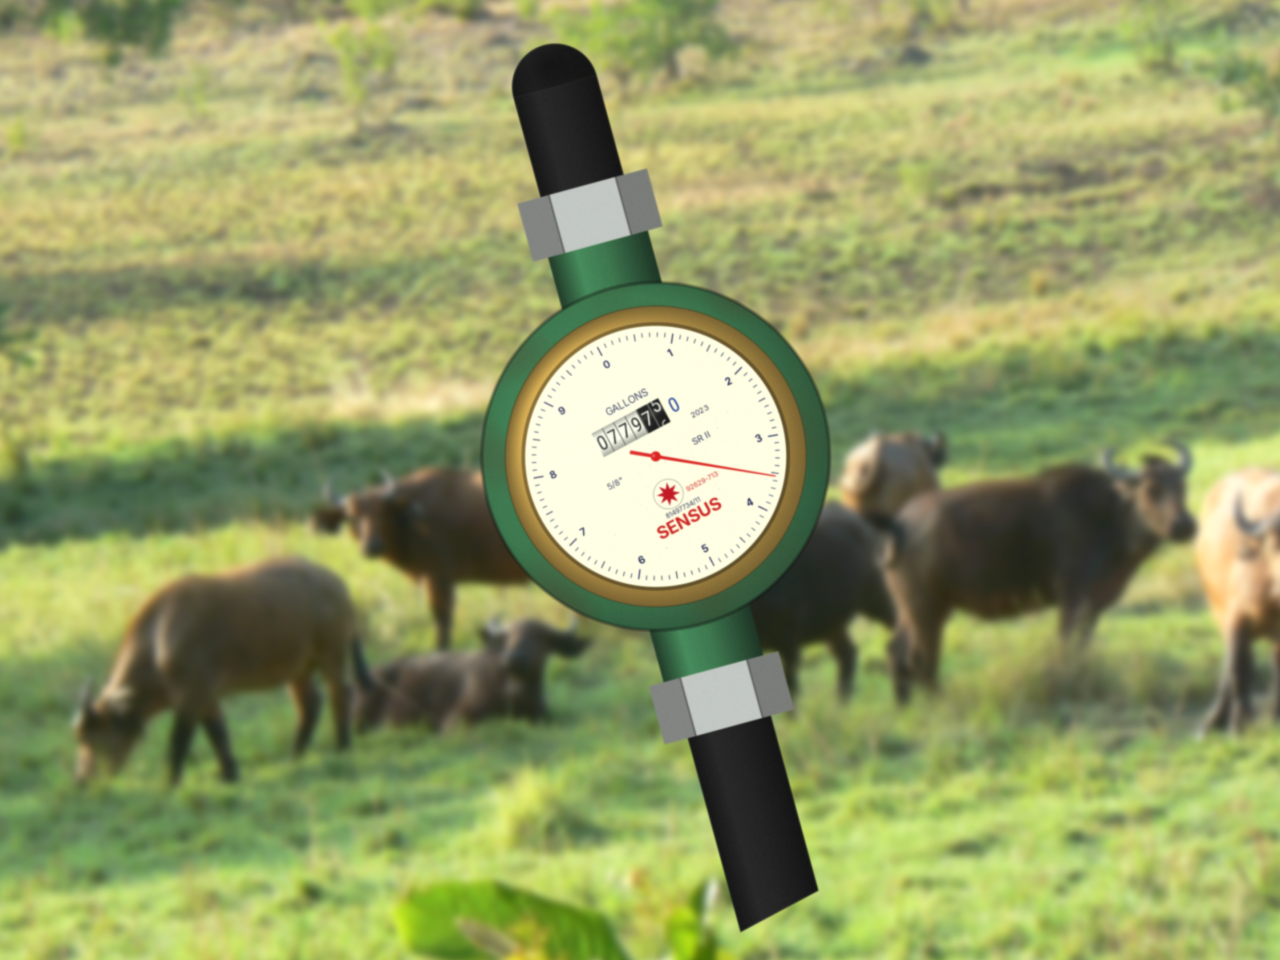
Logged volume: 779753.5 gal
